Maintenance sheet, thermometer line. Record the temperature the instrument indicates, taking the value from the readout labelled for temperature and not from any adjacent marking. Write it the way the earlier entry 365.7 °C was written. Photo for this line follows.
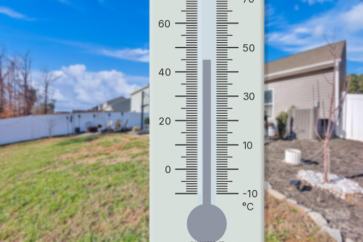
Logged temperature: 45 °C
